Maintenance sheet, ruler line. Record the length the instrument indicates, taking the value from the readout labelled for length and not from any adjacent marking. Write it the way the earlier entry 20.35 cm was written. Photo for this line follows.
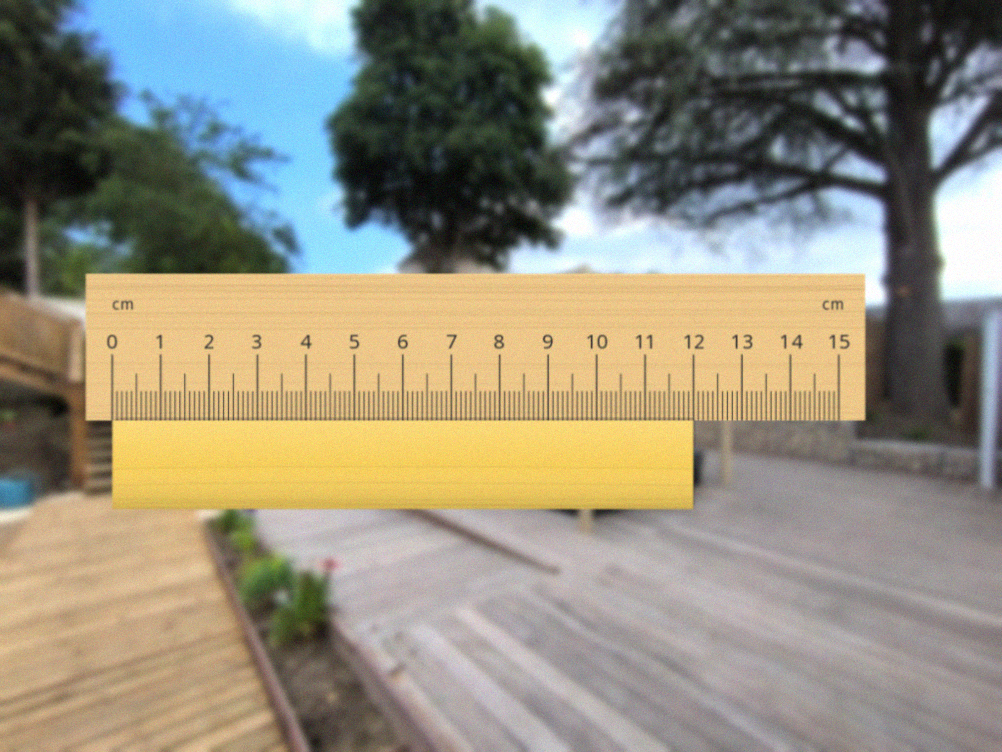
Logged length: 12 cm
